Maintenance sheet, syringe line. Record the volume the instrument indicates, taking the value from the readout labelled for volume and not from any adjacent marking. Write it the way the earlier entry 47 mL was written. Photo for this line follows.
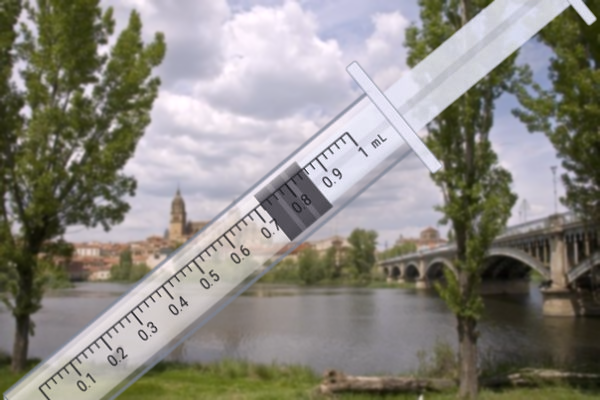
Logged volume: 0.72 mL
